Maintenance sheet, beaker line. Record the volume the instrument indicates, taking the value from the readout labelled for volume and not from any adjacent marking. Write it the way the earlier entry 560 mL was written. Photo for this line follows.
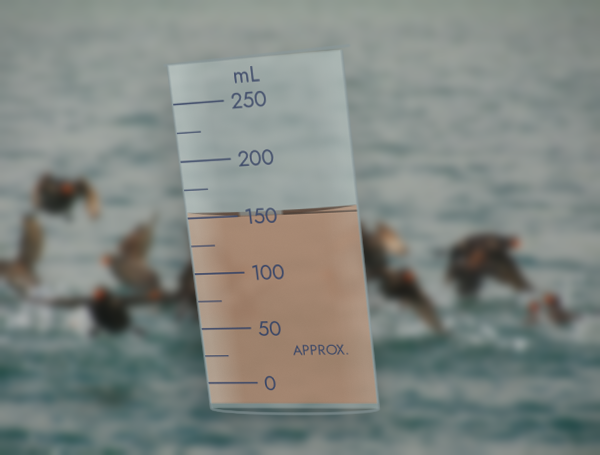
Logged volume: 150 mL
